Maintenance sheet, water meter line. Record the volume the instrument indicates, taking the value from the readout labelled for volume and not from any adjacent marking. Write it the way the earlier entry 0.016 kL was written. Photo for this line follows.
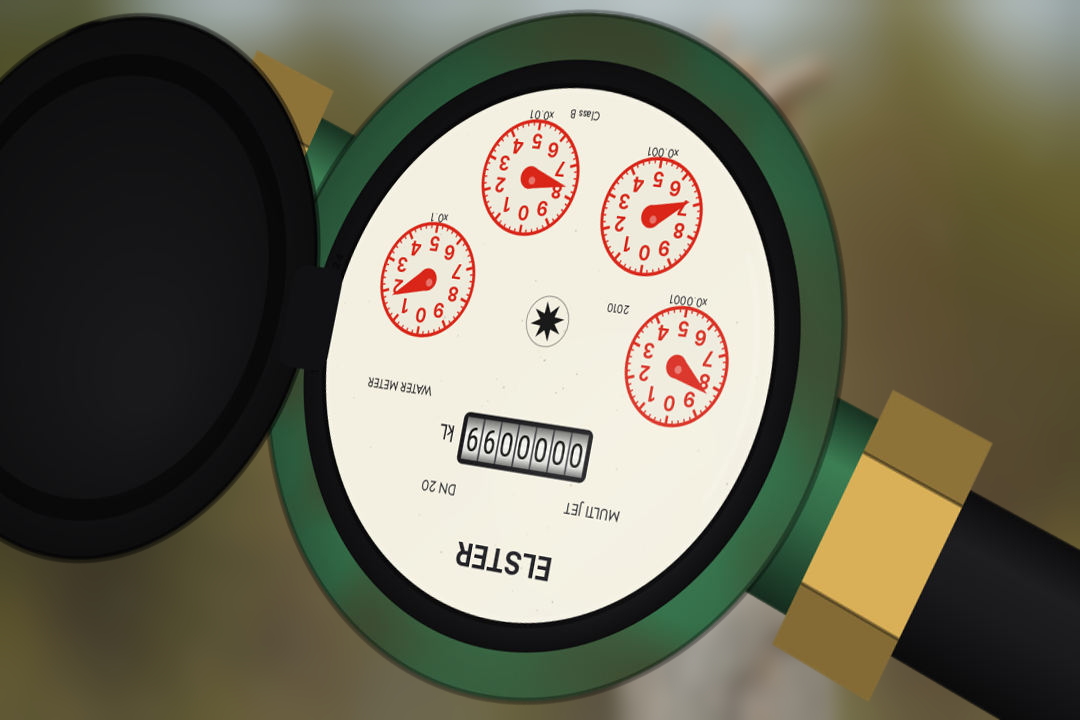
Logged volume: 99.1768 kL
